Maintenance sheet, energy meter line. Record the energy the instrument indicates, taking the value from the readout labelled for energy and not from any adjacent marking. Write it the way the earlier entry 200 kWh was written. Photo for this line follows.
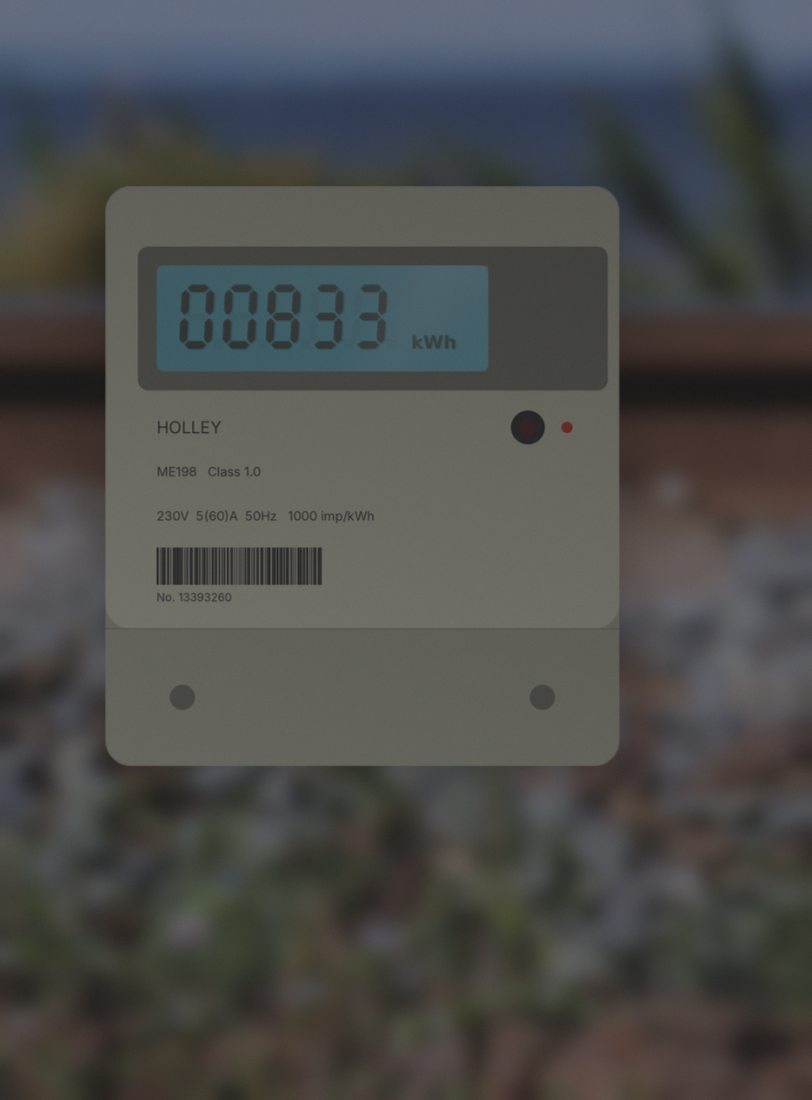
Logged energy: 833 kWh
